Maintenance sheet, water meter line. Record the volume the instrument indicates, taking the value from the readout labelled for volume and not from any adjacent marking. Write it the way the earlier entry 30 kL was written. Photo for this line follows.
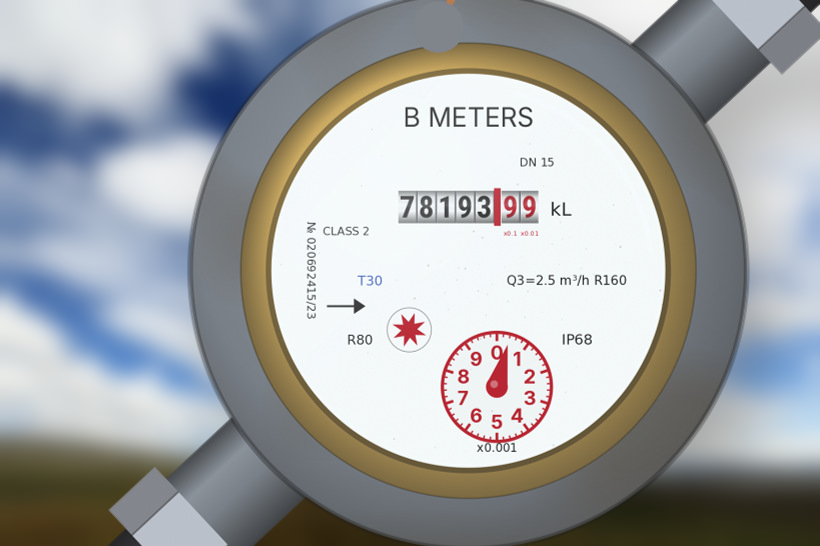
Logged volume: 78193.990 kL
